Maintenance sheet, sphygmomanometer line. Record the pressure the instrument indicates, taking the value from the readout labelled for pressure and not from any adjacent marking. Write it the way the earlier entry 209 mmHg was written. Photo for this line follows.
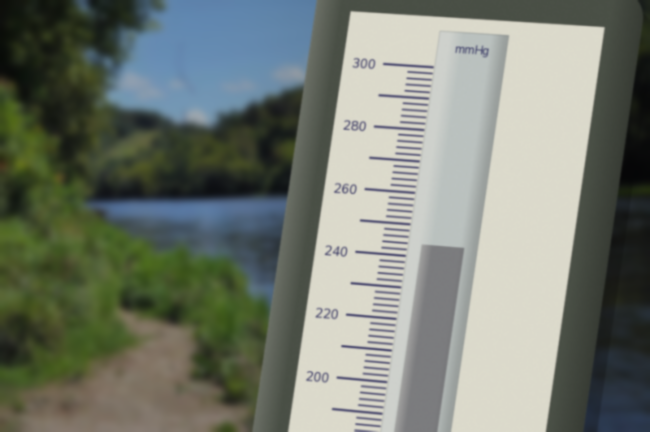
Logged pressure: 244 mmHg
